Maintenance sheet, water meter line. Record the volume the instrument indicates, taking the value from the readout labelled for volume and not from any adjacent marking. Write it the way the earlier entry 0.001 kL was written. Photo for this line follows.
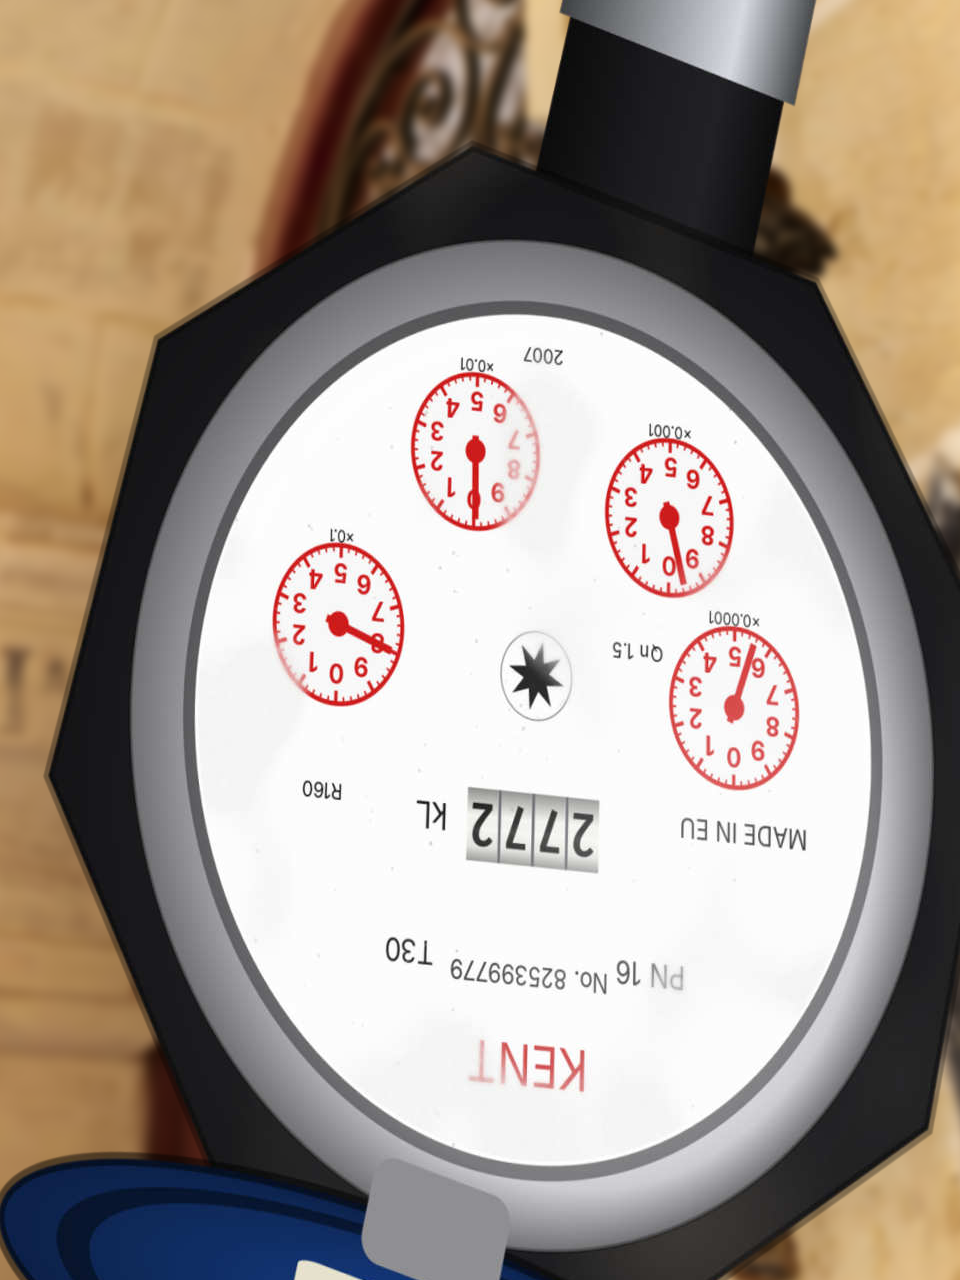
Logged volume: 2772.7995 kL
